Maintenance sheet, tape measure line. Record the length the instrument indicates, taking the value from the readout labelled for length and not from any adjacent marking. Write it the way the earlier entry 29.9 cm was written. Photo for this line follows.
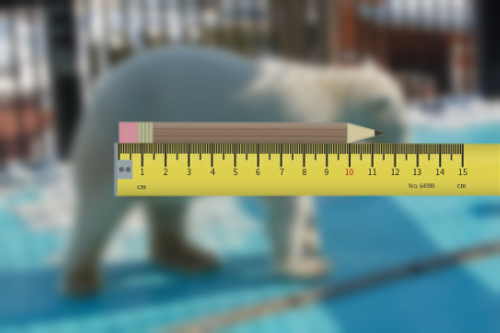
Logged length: 11.5 cm
